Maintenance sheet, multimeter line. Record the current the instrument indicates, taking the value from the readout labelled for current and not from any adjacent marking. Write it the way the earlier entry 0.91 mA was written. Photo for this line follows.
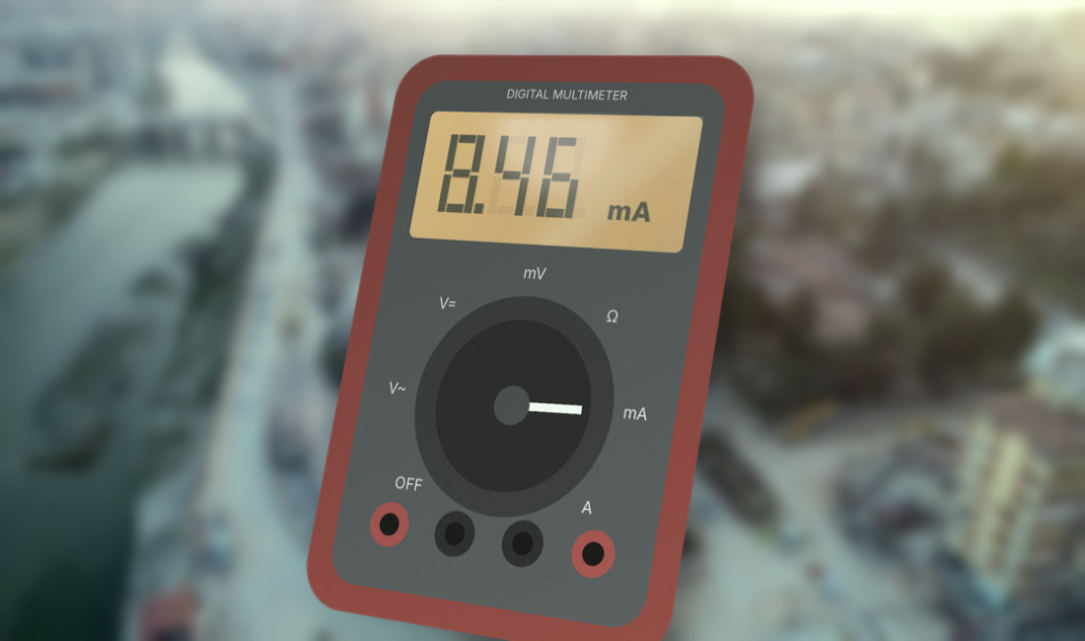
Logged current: 8.46 mA
